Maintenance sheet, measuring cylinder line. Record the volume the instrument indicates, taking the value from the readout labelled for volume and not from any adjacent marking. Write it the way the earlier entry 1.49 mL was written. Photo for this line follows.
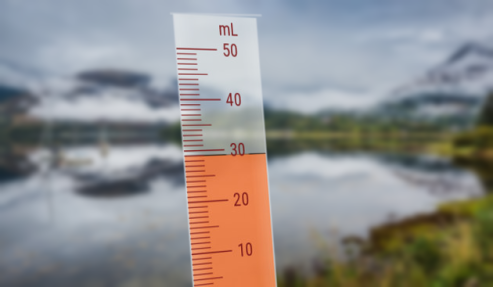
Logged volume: 29 mL
